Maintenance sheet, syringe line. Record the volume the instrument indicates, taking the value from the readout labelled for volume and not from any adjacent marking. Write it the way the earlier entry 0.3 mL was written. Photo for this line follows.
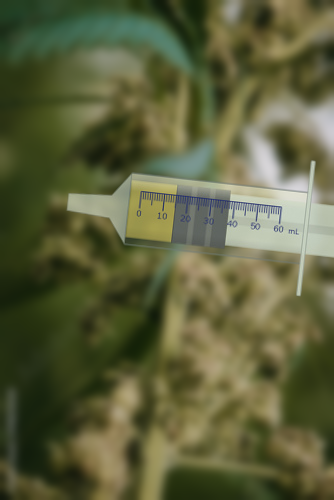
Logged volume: 15 mL
